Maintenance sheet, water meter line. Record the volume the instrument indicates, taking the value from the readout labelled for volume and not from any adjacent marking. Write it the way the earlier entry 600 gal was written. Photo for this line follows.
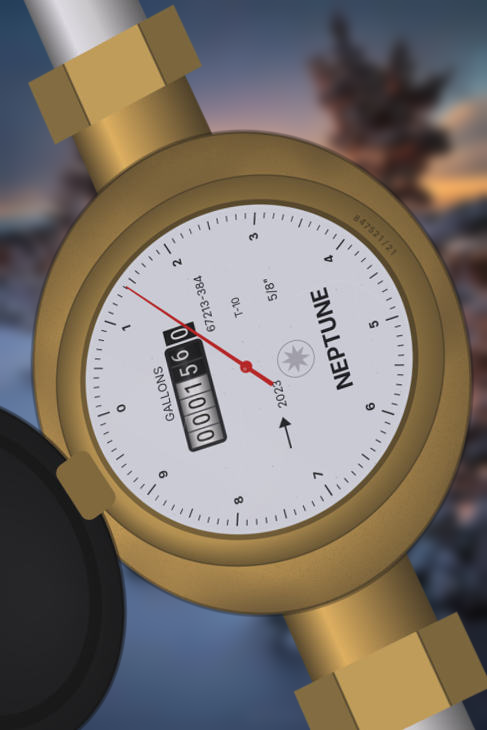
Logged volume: 1561.4 gal
